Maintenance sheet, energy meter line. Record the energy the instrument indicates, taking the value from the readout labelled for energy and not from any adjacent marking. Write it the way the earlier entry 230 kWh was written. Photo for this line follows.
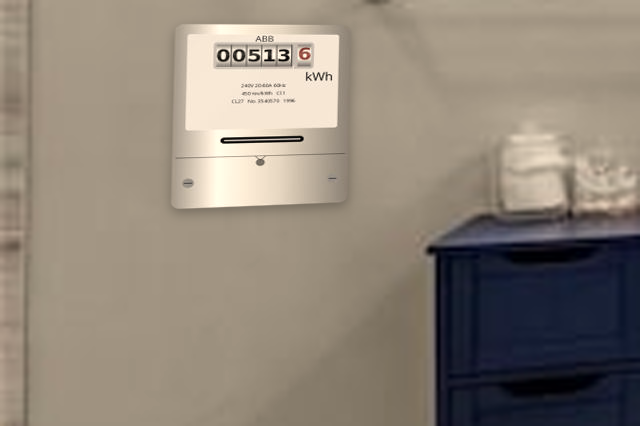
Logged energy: 513.6 kWh
